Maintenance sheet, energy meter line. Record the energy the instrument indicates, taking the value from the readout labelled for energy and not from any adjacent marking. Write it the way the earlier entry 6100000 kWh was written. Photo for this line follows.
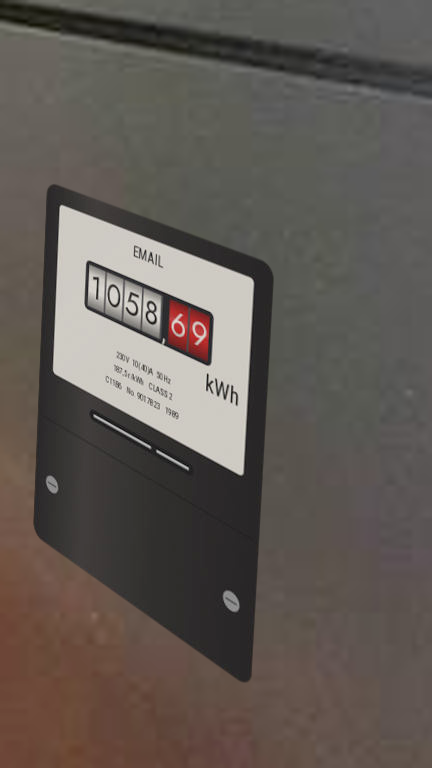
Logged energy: 1058.69 kWh
